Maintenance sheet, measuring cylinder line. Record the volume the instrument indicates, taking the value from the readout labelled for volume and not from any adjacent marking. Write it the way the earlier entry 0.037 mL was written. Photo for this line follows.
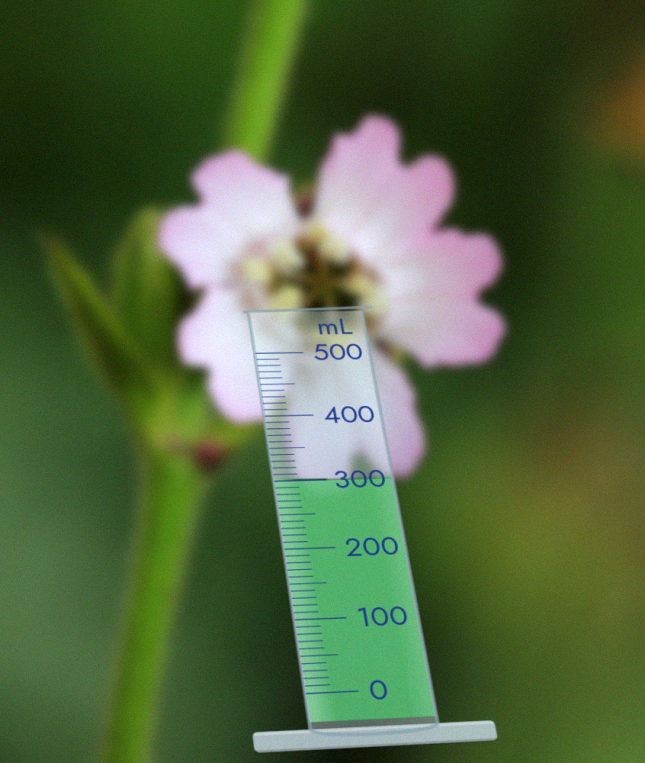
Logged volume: 300 mL
